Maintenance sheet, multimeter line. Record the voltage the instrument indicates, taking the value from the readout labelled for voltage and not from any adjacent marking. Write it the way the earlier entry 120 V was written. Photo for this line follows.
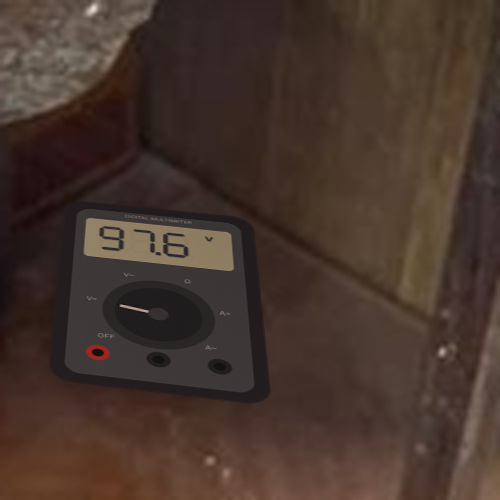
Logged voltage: 97.6 V
